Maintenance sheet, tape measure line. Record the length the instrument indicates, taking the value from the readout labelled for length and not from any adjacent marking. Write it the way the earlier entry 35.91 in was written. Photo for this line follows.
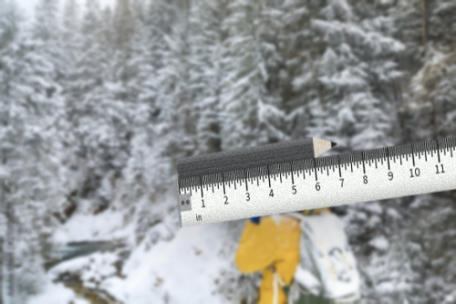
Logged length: 7 in
